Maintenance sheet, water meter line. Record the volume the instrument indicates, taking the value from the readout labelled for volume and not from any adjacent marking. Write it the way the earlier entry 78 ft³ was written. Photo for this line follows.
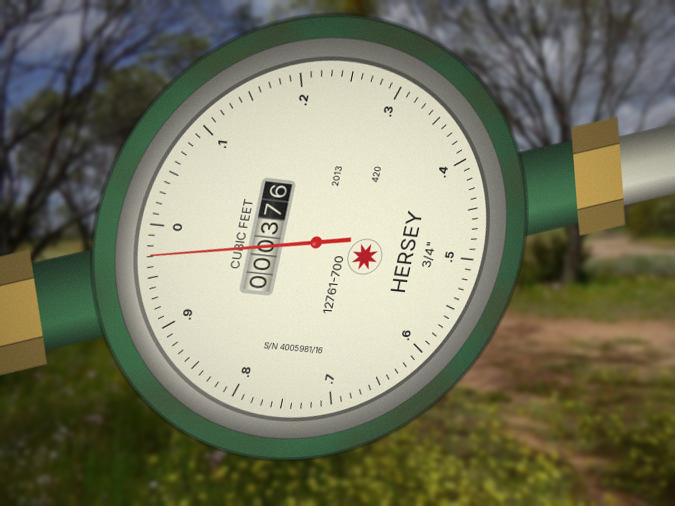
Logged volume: 375.97 ft³
